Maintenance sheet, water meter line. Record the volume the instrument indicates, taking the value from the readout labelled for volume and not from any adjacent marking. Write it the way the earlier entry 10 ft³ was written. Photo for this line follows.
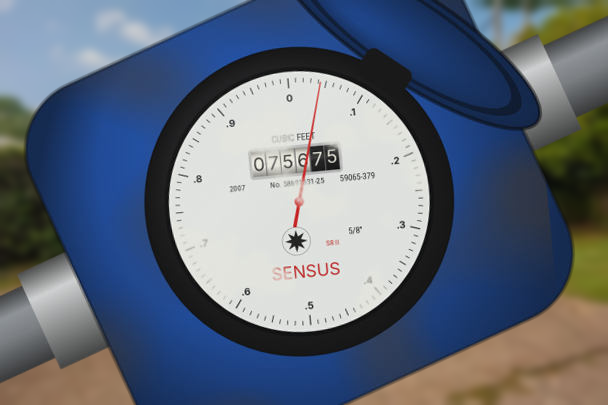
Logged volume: 75675.04 ft³
